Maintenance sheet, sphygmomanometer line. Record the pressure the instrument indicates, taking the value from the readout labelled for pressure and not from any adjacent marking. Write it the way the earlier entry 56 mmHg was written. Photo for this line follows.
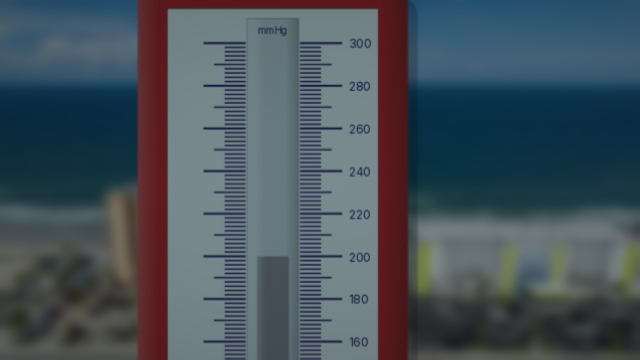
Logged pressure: 200 mmHg
